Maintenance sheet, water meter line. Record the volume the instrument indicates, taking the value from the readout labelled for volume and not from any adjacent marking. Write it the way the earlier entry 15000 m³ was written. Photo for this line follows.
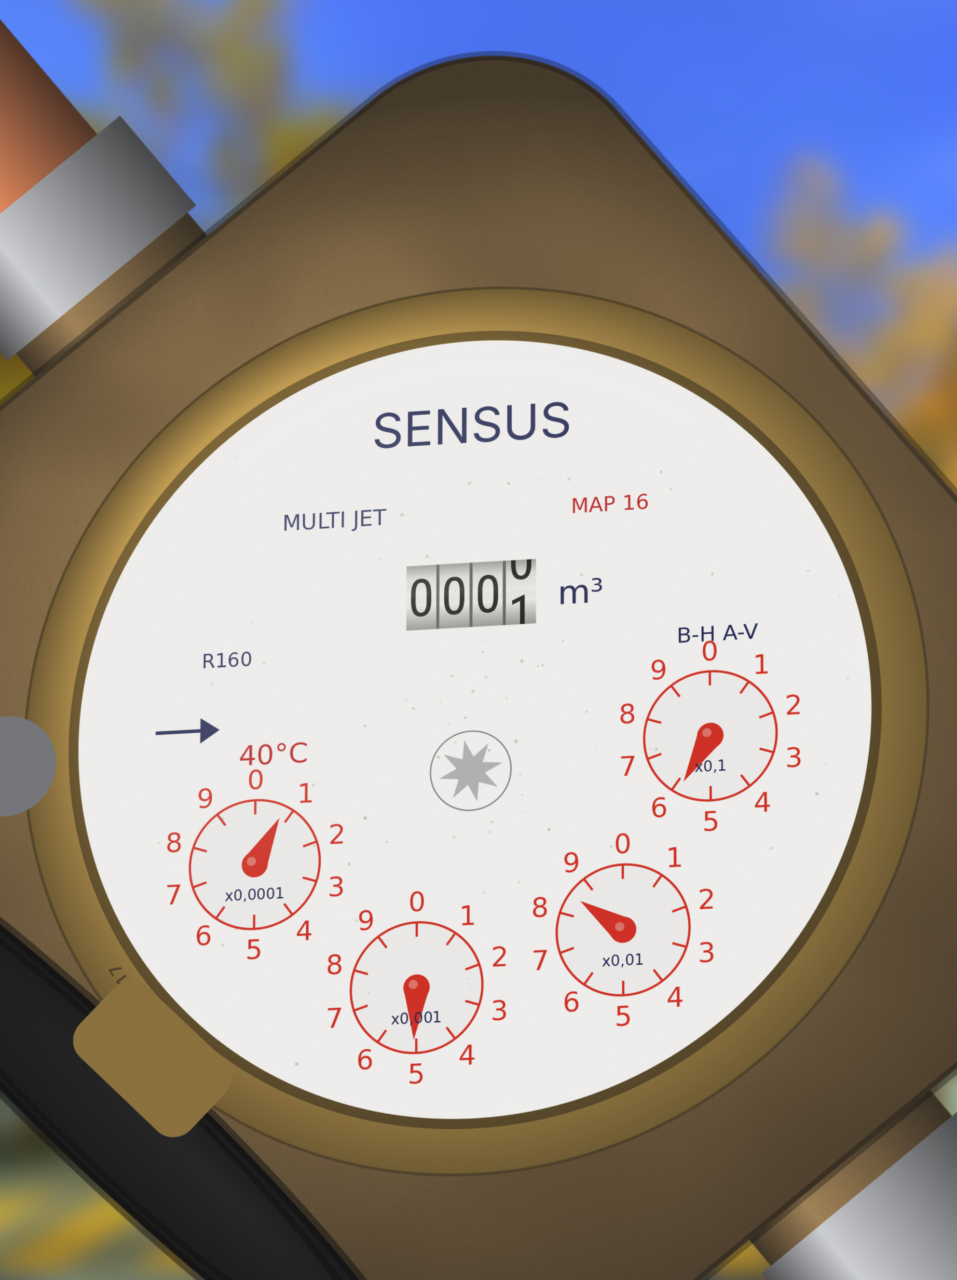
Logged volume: 0.5850 m³
